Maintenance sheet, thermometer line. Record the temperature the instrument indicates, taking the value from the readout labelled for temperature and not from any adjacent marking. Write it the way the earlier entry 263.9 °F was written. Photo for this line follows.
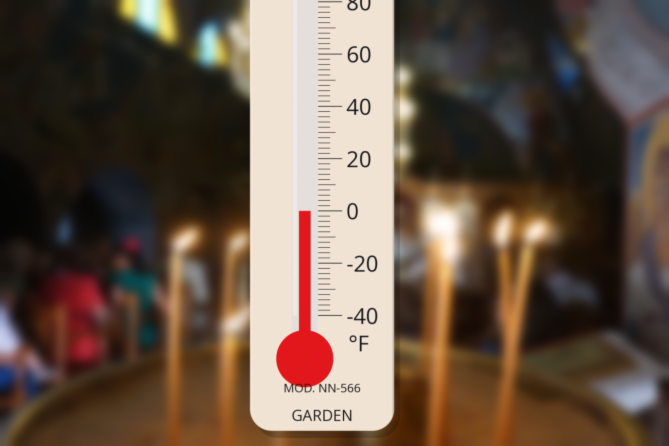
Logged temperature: 0 °F
